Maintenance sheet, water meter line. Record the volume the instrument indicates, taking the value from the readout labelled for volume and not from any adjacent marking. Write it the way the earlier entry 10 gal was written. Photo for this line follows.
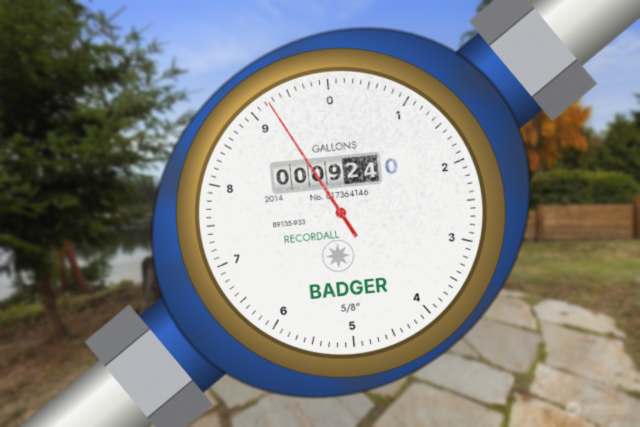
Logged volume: 9239.2 gal
